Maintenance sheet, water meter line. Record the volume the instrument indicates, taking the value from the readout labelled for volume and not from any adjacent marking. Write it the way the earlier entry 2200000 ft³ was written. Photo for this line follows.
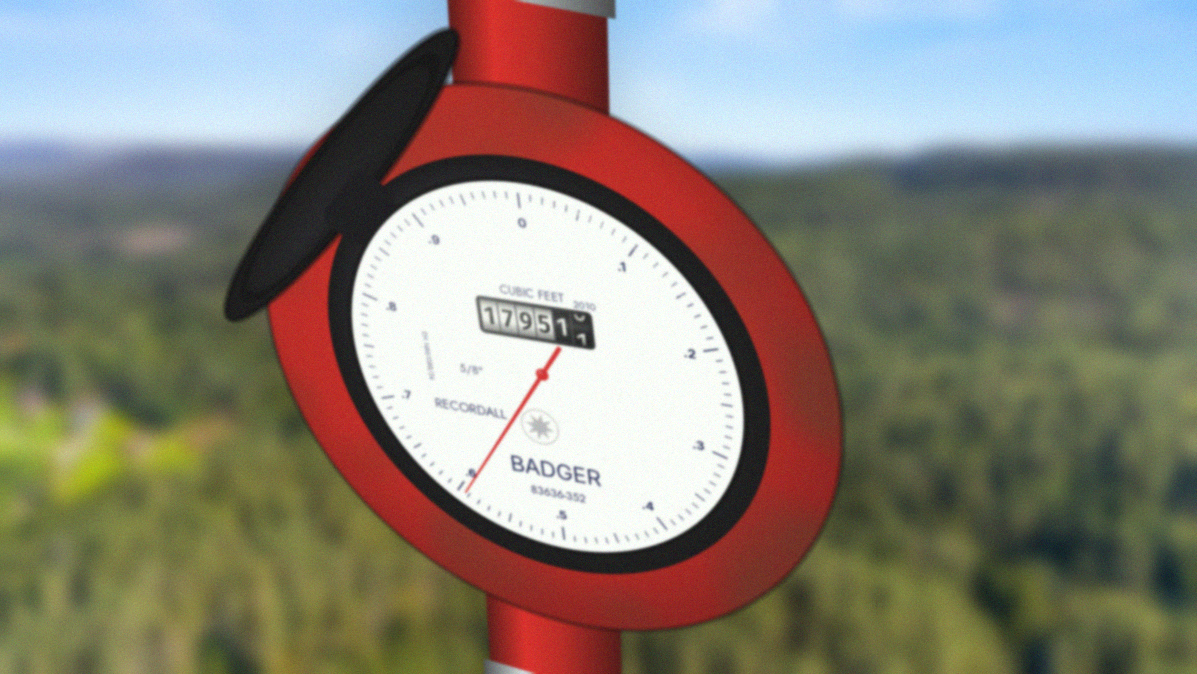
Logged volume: 179510.59 ft³
